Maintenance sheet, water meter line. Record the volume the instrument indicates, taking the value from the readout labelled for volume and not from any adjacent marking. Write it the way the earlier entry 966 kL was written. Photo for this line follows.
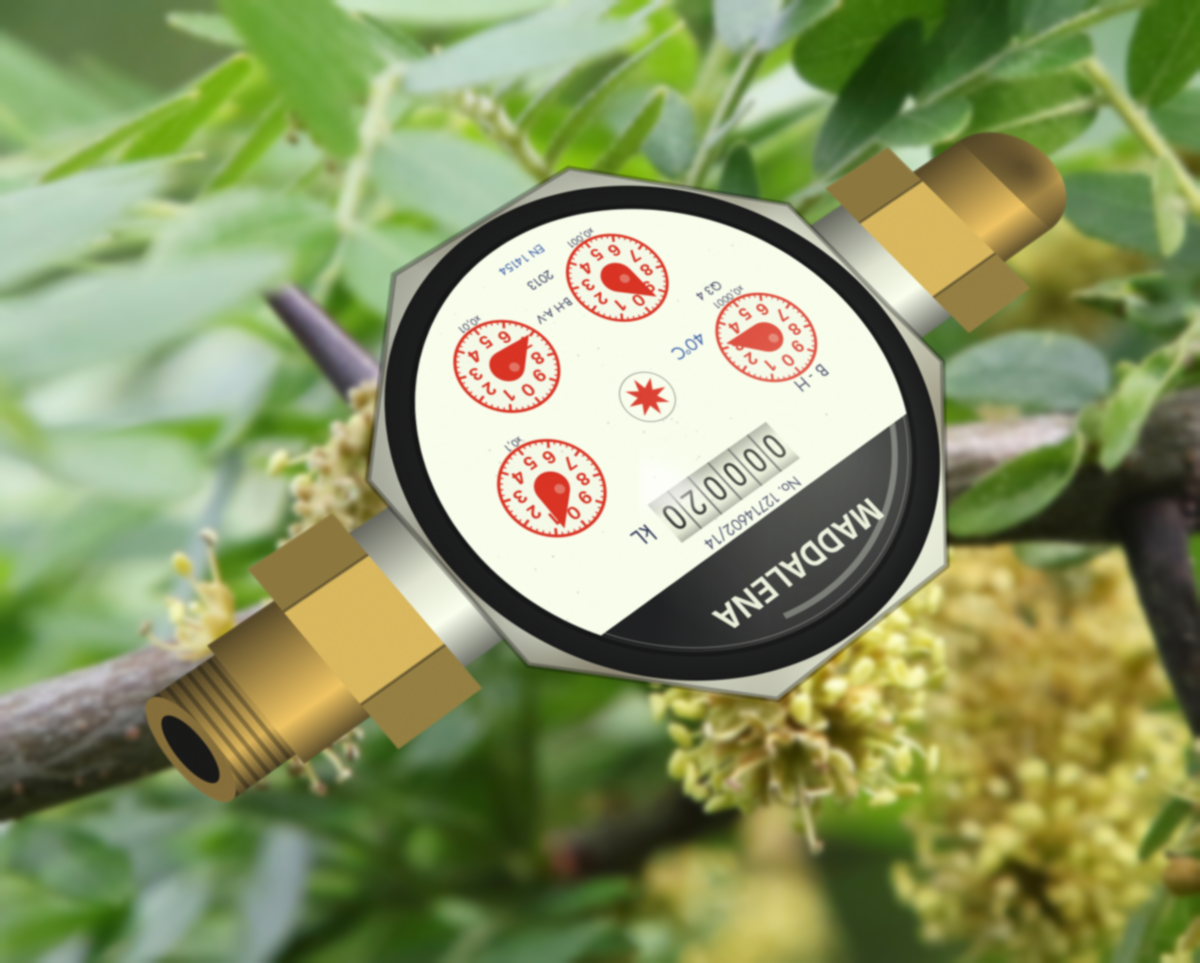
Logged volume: 20.0693 kL
